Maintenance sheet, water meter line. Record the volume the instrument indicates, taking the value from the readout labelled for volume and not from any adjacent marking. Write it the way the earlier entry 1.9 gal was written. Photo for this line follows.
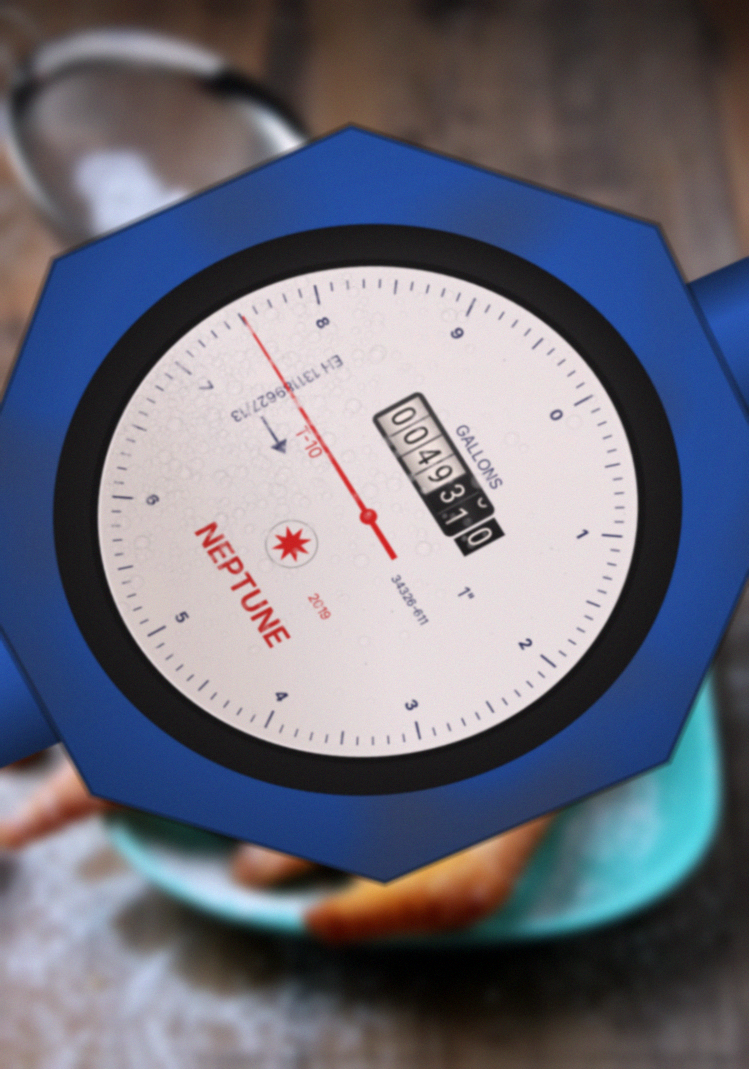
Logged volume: 49307.5 gal
